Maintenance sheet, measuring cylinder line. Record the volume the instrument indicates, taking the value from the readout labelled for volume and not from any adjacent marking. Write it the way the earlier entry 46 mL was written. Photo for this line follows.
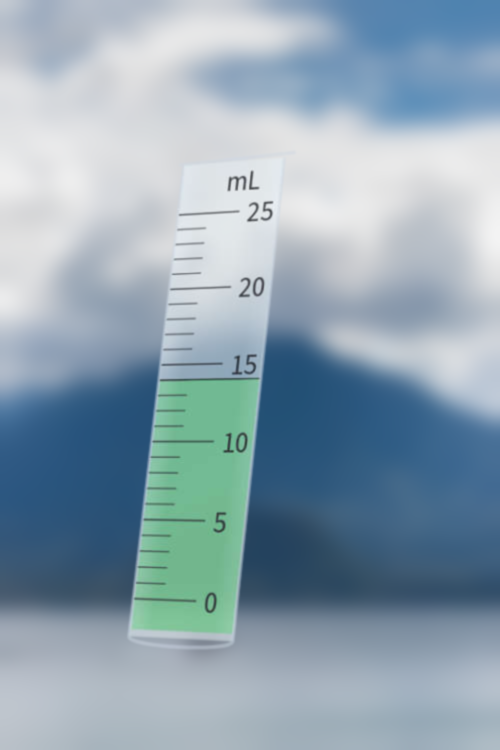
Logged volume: 14 mL
